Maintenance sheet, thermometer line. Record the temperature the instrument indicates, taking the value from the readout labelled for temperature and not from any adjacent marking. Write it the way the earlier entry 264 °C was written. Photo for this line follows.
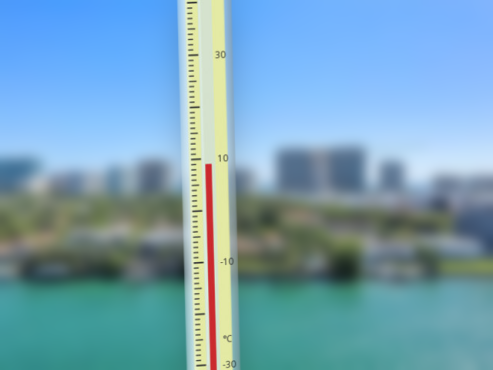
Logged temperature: 9 °C
